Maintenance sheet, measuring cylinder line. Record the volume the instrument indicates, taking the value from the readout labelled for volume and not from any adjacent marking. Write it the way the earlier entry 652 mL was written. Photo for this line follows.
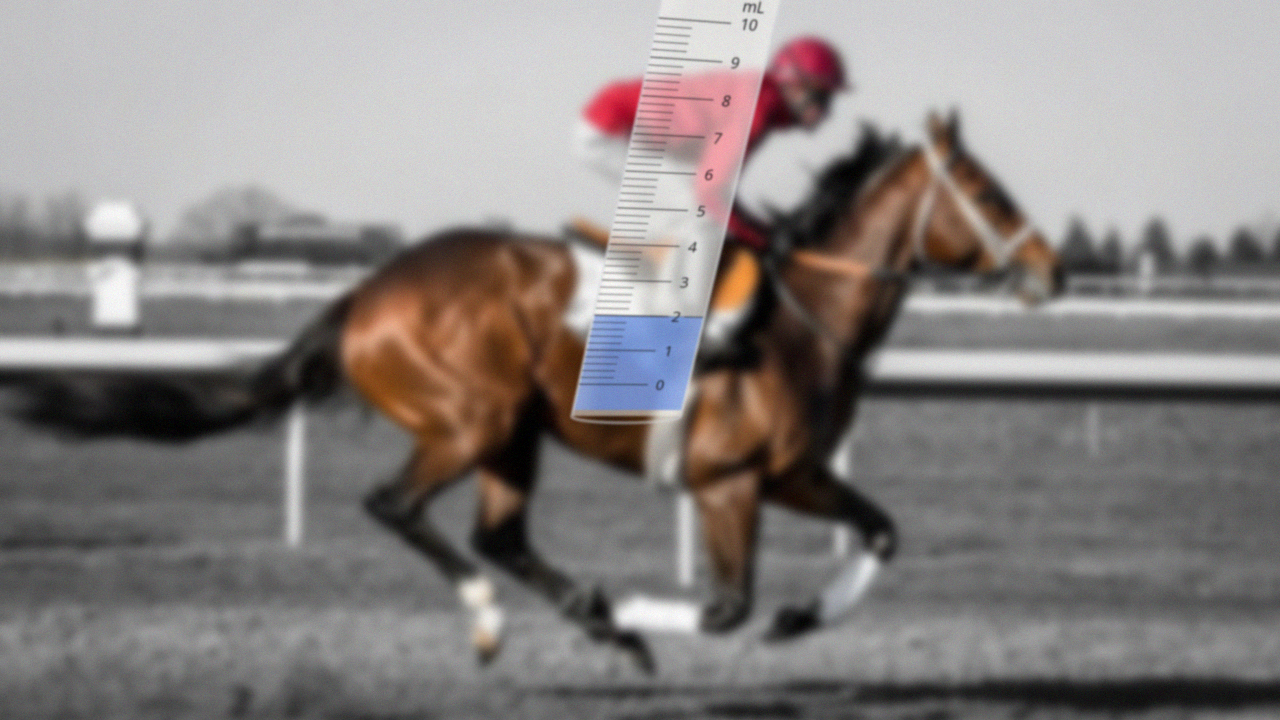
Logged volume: 2 mL
